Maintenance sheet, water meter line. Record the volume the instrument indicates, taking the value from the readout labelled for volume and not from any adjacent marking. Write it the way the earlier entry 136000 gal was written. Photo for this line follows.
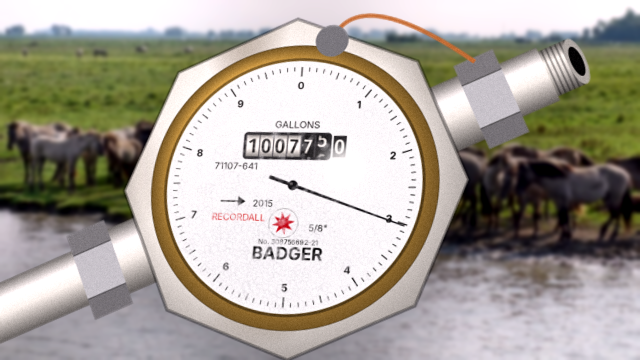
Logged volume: 1007753.0 gal
